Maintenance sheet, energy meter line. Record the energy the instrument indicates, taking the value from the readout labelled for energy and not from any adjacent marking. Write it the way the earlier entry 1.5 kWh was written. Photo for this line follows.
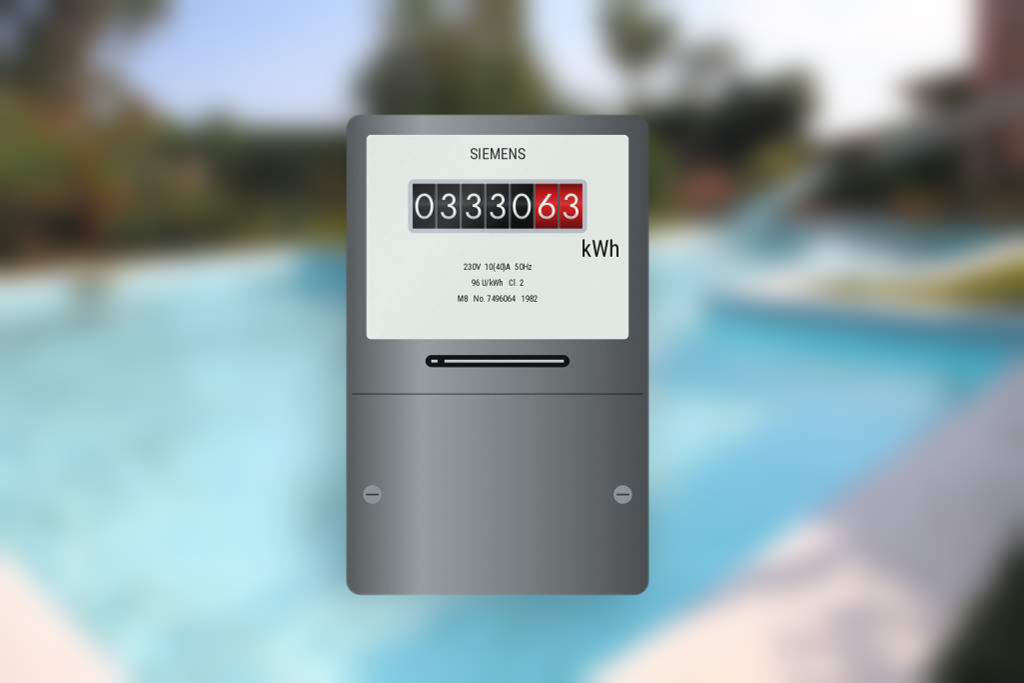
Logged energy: 3330.63 kWh
